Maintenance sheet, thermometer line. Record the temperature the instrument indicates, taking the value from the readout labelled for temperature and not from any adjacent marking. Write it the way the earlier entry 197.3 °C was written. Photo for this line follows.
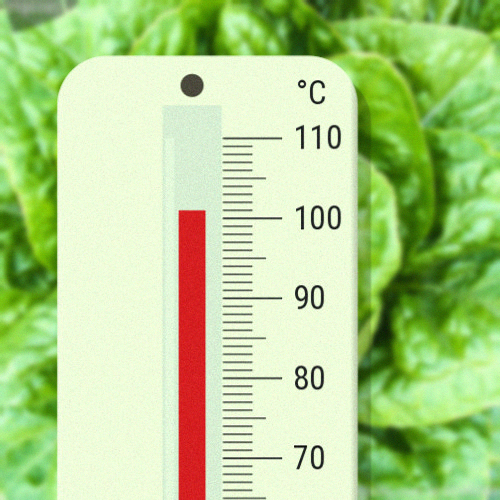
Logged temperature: 101 °C
